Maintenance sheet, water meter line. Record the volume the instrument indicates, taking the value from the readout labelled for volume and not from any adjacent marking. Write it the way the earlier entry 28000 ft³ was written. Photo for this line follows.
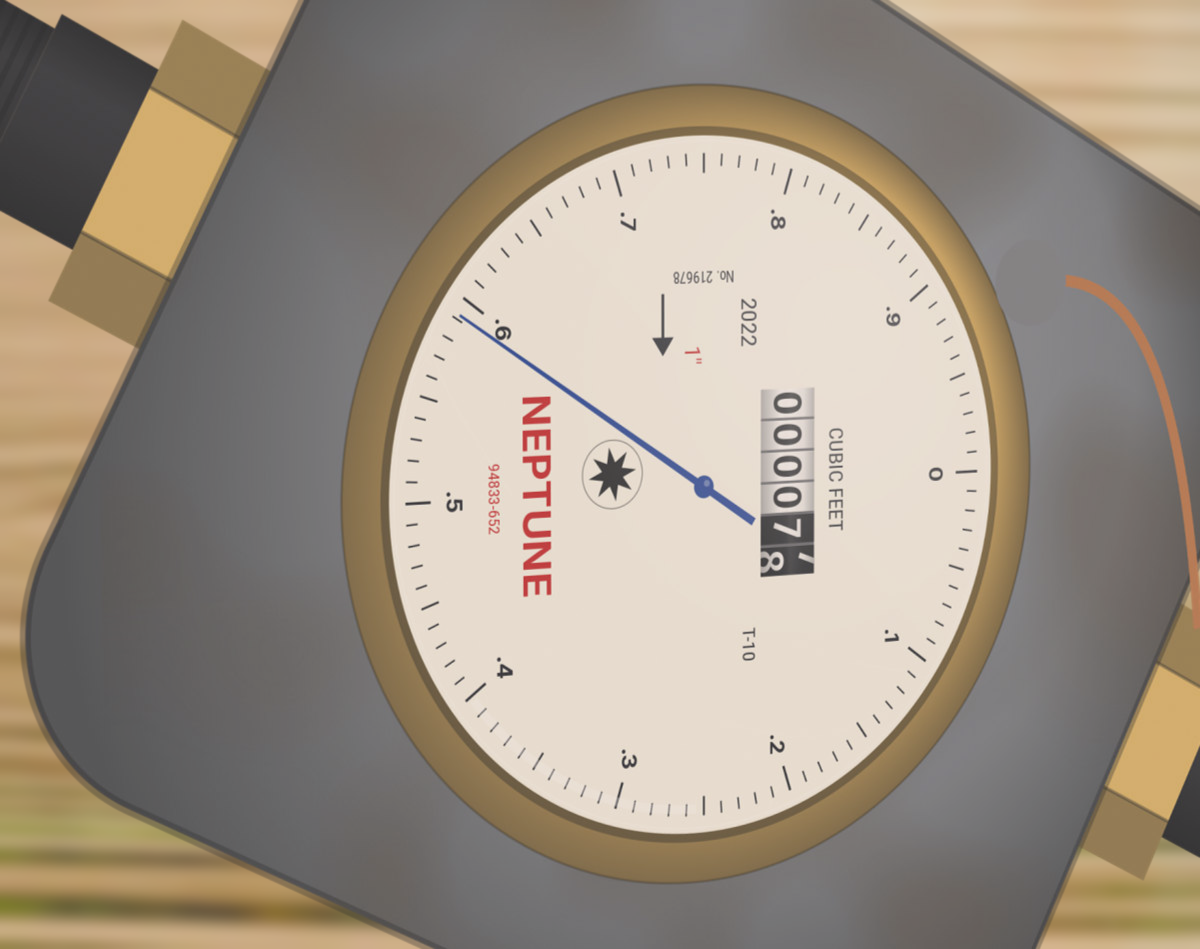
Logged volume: 77.59 ft³
